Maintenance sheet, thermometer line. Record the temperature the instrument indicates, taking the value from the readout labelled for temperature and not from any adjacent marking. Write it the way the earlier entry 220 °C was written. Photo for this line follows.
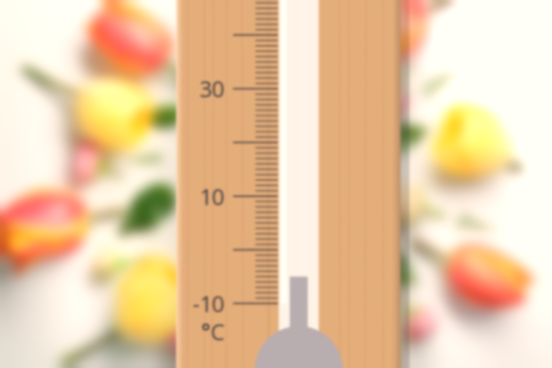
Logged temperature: -5 °C
